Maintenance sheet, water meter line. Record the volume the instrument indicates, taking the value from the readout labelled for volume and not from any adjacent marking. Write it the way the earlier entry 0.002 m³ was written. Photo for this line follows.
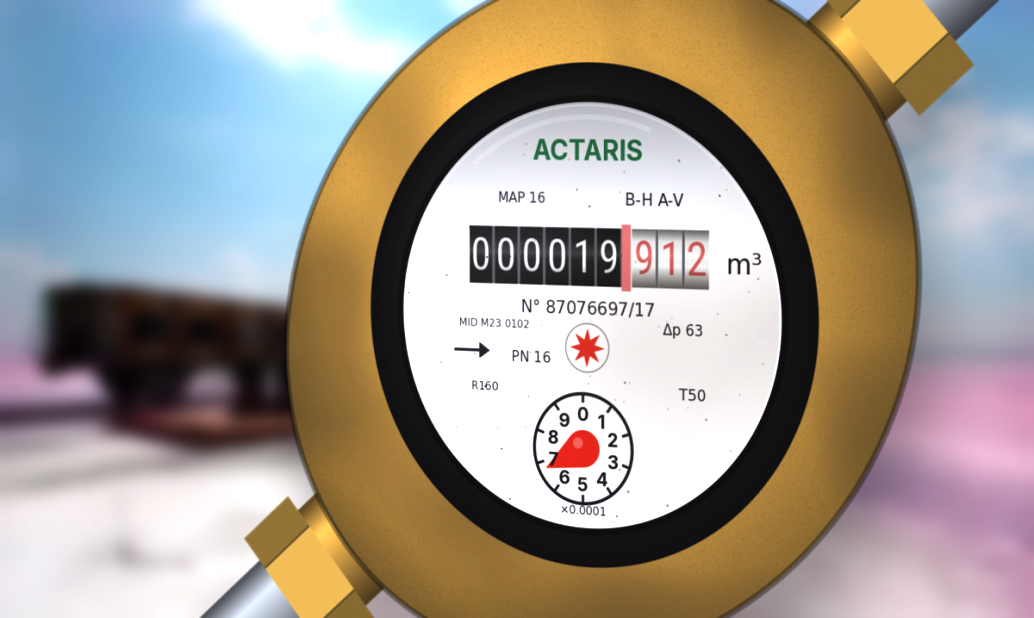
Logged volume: 19.9126 m³
